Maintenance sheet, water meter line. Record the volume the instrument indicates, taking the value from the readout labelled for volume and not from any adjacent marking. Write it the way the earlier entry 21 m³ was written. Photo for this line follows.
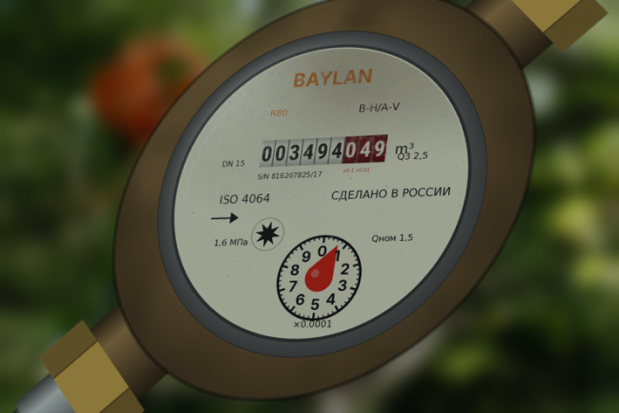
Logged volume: 3494.0490 m³
